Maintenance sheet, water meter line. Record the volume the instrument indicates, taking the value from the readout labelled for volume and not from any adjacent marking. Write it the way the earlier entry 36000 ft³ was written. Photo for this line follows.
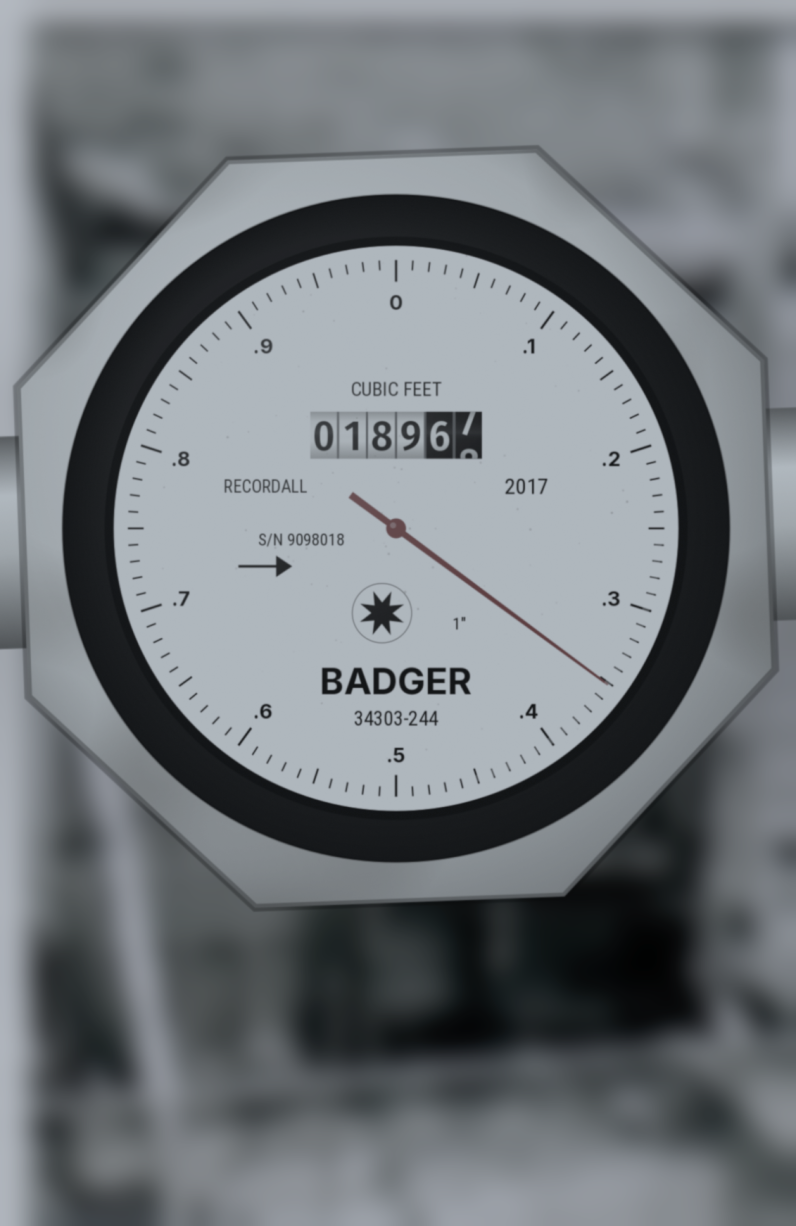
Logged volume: 18967.35 ft³
